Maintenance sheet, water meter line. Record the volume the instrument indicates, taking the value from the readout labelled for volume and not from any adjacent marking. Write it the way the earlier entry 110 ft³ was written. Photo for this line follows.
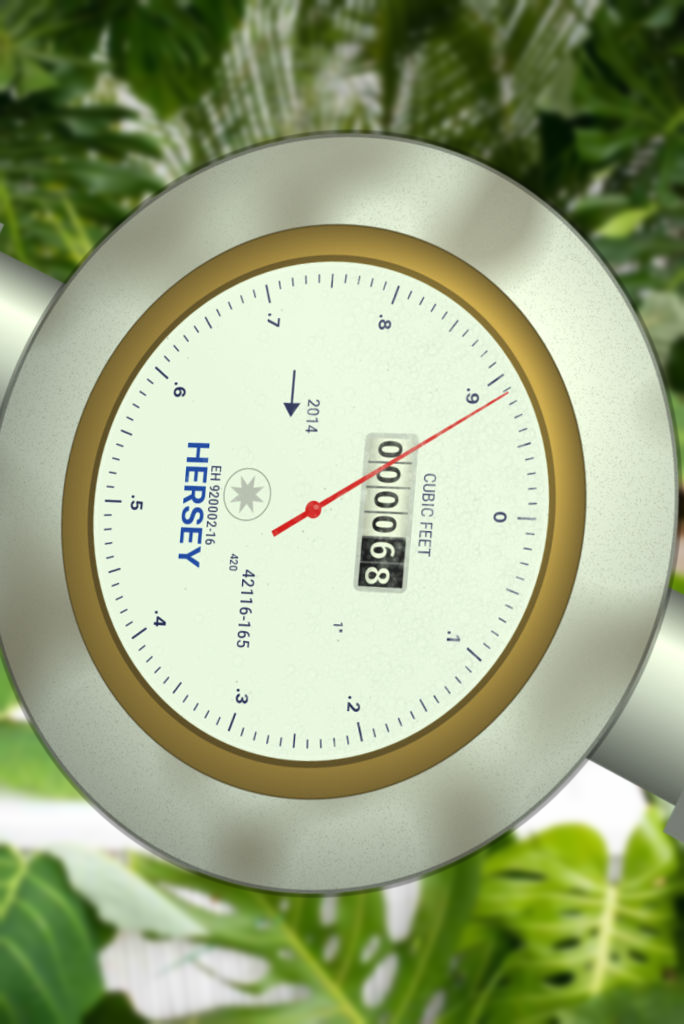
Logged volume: 67.91 ft³
